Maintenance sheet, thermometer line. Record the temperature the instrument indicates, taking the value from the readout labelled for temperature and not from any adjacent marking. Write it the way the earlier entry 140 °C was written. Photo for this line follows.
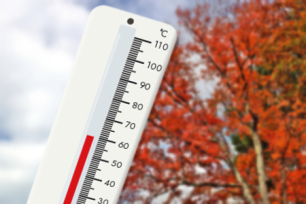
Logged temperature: 60 °C
